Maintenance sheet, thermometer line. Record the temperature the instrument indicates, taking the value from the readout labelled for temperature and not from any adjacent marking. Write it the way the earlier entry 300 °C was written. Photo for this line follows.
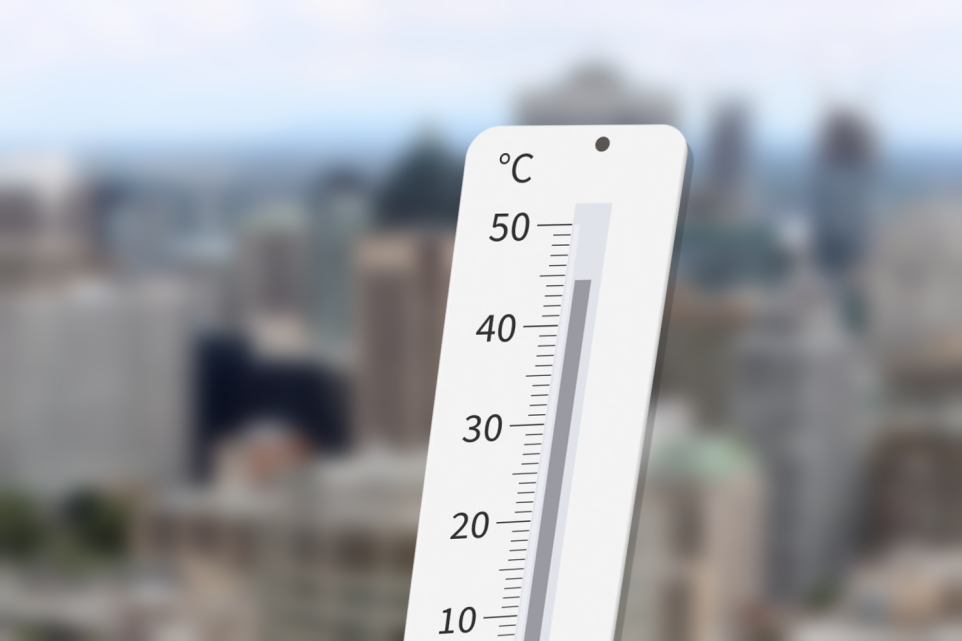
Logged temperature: 44.5 °C
